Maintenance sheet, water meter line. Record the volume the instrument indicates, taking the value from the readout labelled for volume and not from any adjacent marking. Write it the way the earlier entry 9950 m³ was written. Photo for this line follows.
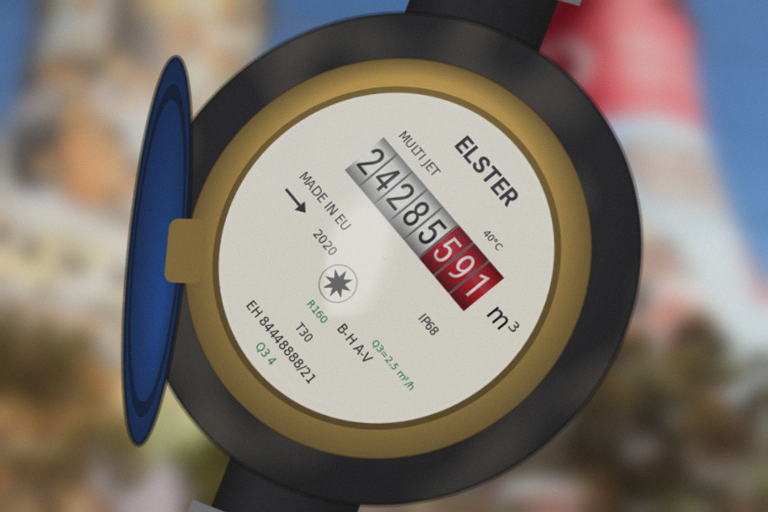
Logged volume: 24285.591 m³
